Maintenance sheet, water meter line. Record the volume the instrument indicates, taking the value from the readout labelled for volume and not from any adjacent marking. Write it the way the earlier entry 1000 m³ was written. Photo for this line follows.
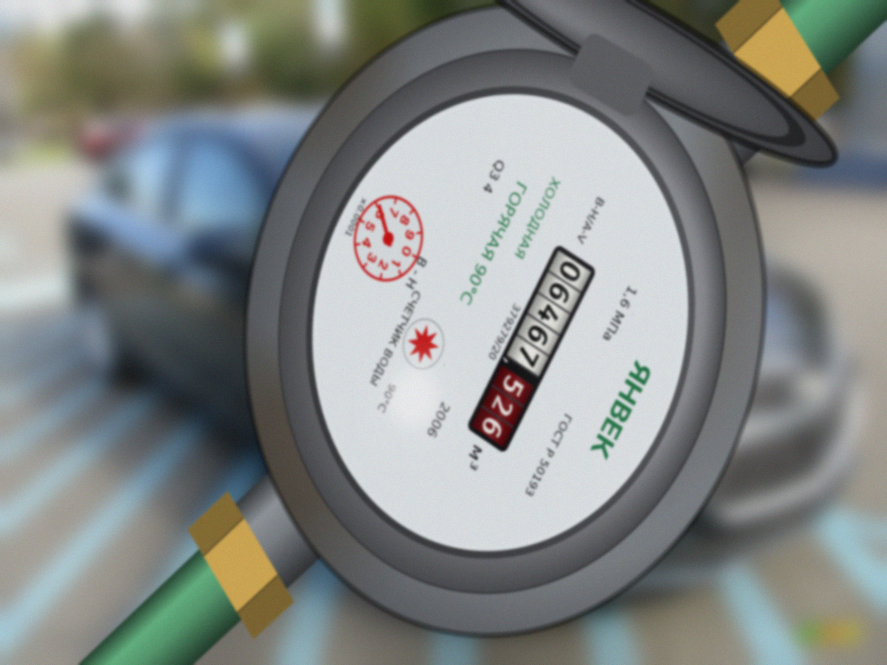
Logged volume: 6467.5266 m³
